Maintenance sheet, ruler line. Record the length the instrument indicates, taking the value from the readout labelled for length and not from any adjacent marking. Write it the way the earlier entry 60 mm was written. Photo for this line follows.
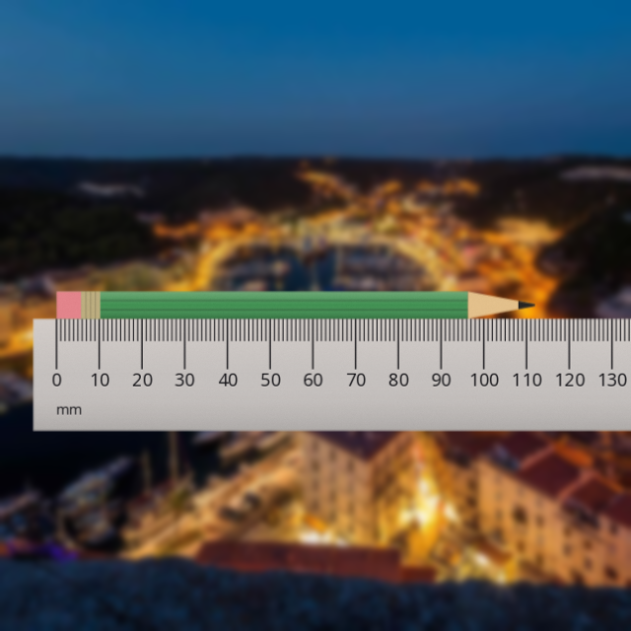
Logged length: 112 mm
